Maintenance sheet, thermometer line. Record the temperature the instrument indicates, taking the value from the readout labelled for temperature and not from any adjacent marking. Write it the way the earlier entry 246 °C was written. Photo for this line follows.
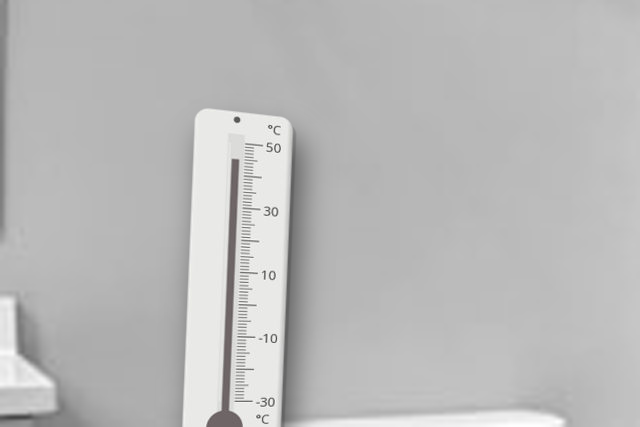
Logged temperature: 45 °C
